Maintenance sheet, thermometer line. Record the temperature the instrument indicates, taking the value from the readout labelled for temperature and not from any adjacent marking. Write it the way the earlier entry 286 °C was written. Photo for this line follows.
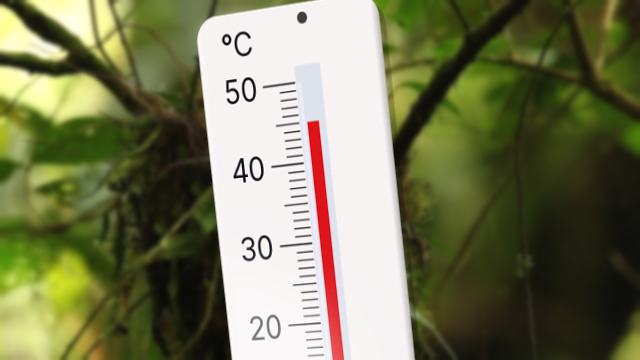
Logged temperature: 45 °C
